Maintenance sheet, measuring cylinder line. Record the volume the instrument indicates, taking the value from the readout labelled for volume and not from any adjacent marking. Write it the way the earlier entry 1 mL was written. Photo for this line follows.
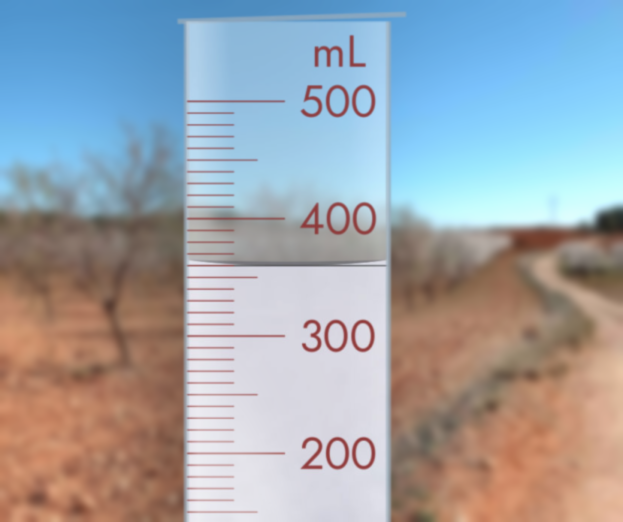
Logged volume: 360 mL
